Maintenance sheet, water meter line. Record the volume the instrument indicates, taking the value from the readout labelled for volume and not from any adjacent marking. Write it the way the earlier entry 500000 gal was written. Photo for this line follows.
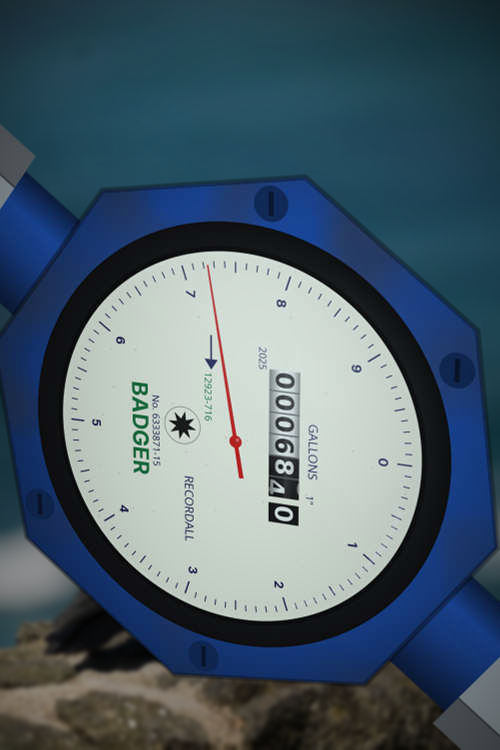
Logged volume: 6837.2 gal
